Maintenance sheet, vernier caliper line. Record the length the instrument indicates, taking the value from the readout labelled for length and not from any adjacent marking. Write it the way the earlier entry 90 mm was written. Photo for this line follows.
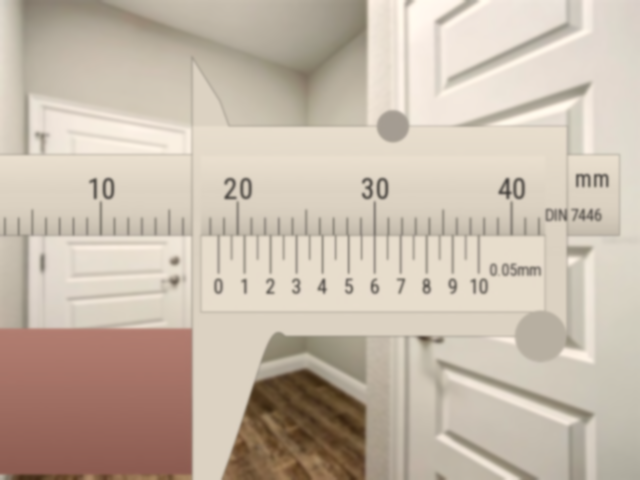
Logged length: 18.6 mm
